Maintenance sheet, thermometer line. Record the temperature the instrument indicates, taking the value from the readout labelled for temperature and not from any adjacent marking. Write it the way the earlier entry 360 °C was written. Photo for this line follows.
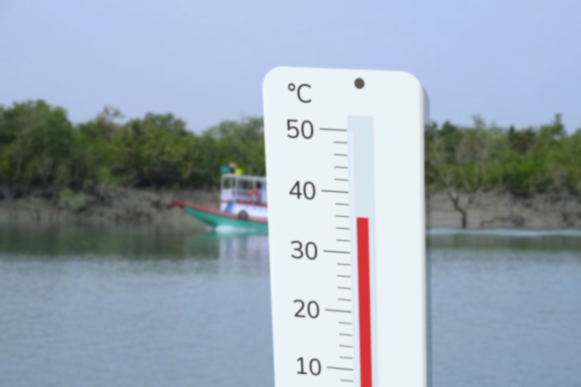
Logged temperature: 36 °C
